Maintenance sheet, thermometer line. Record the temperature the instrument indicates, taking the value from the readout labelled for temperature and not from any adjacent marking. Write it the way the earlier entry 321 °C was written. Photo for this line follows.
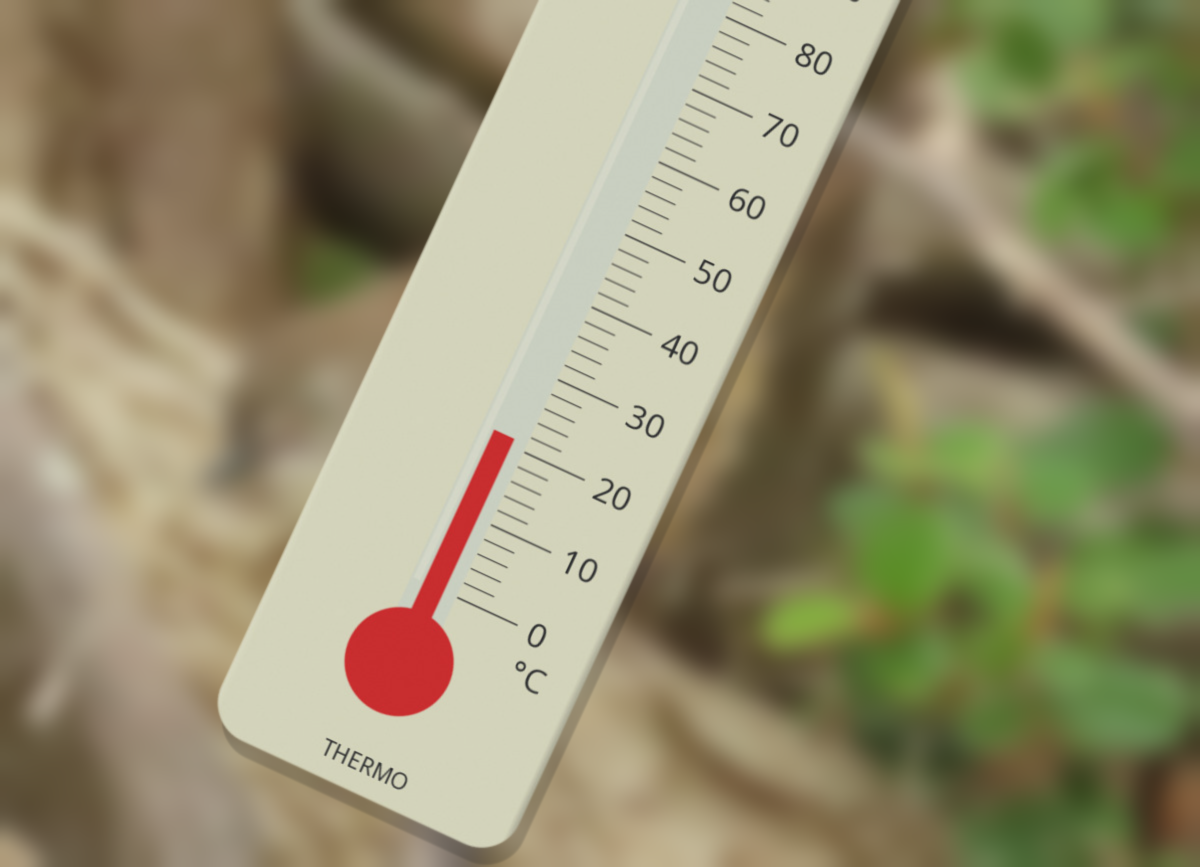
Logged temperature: 21 °C
